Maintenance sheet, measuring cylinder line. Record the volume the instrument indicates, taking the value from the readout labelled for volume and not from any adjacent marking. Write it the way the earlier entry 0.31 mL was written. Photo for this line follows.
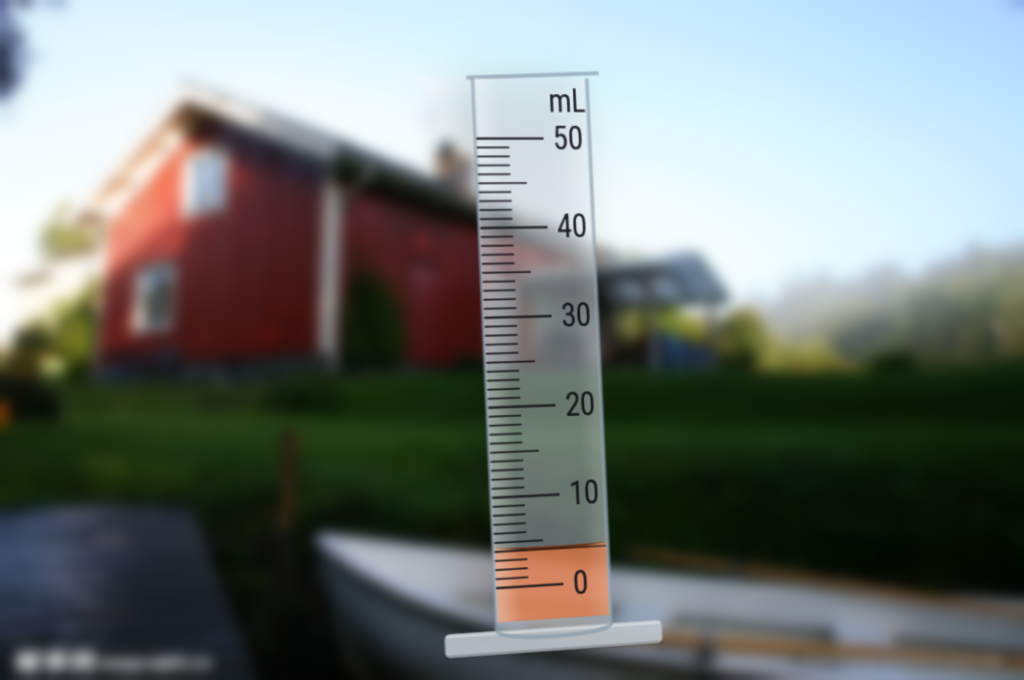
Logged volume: 4 mL
